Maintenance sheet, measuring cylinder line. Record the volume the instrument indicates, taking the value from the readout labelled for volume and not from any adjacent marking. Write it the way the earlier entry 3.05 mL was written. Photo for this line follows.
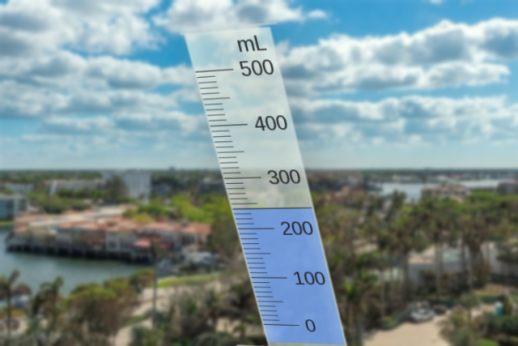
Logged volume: 240 mL
